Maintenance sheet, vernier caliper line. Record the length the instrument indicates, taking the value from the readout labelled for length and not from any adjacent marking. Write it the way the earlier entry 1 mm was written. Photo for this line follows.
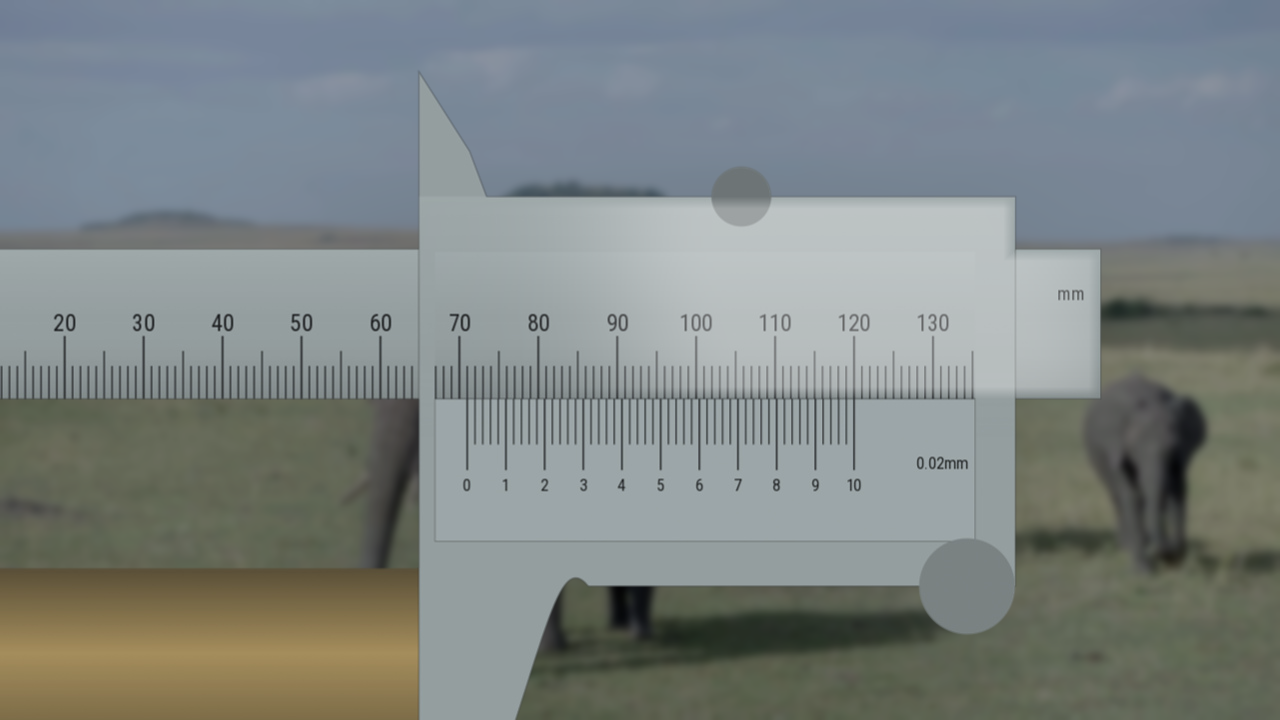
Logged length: 71.0 mm
